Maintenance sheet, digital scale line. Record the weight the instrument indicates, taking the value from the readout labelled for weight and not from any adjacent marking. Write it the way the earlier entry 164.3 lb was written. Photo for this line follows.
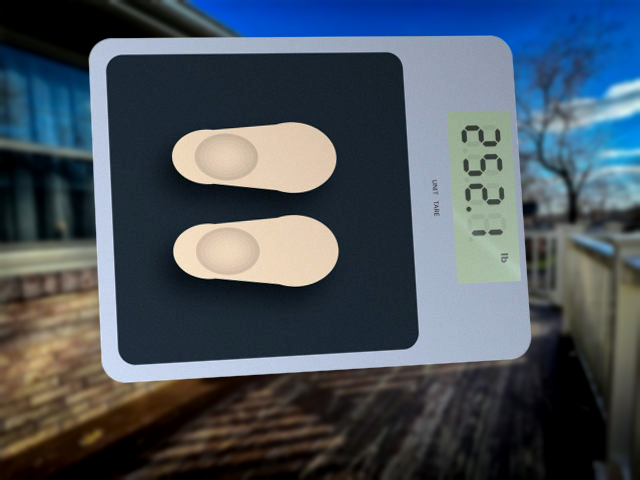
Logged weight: 252.1 lb
